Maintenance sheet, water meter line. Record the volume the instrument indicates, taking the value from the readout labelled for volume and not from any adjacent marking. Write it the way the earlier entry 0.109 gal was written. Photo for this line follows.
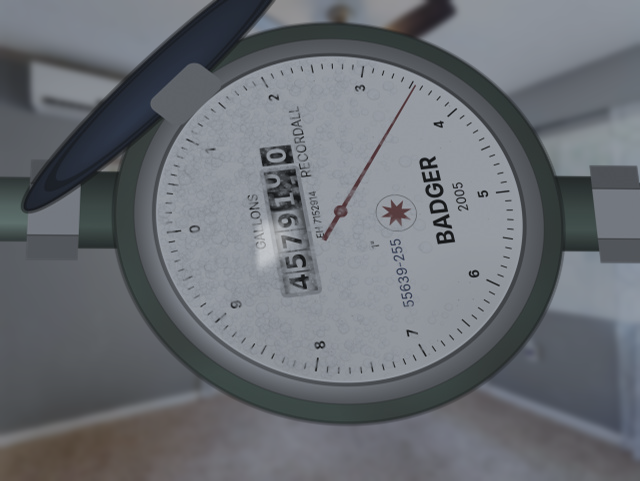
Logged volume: 4579103.5 gal
